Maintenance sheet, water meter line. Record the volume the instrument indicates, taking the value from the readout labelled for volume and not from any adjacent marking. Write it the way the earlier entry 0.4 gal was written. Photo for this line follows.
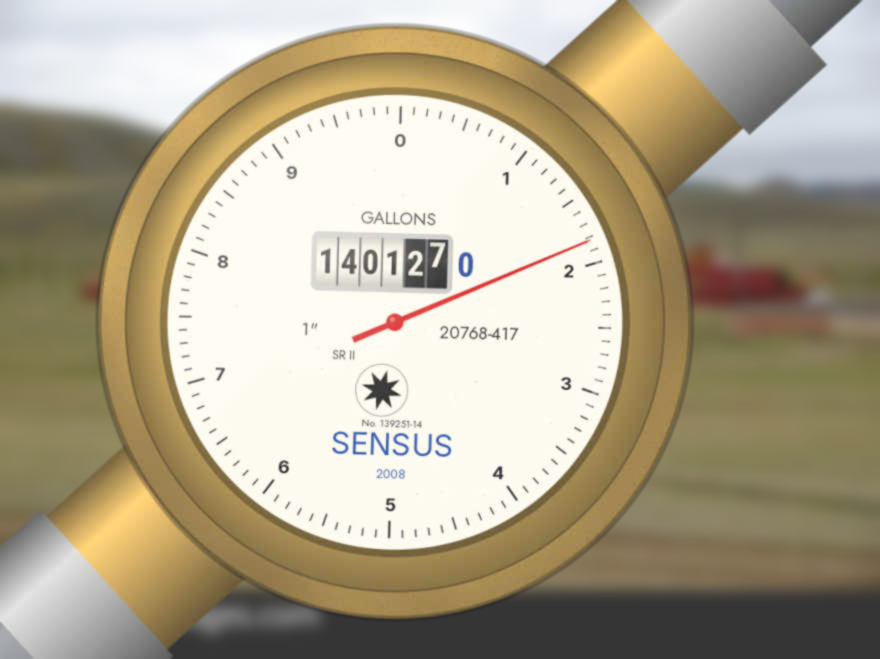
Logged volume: 1401271.8 gal
